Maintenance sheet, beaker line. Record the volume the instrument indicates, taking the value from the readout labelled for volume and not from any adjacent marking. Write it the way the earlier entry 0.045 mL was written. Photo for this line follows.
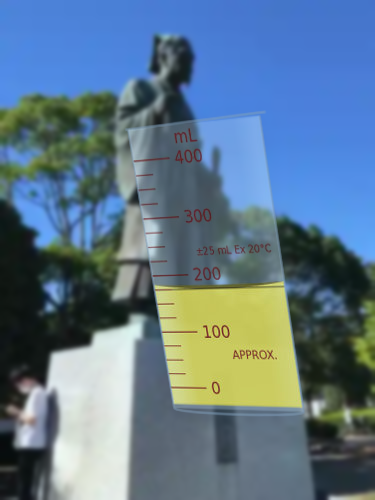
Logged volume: 175 mL
